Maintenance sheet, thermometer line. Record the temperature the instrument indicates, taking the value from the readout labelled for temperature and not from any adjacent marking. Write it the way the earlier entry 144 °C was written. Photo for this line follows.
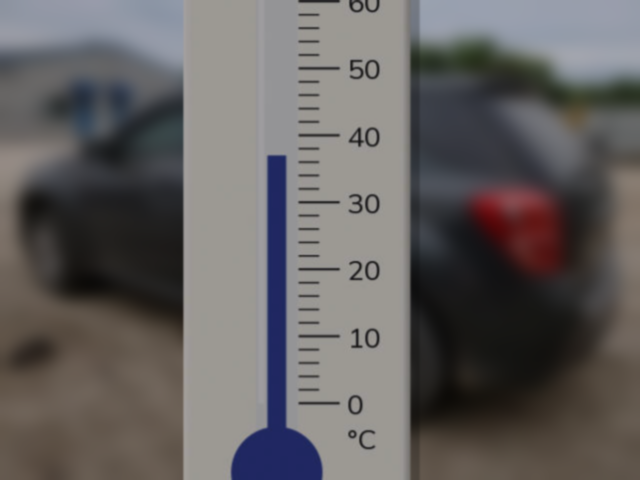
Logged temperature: 37 °C
